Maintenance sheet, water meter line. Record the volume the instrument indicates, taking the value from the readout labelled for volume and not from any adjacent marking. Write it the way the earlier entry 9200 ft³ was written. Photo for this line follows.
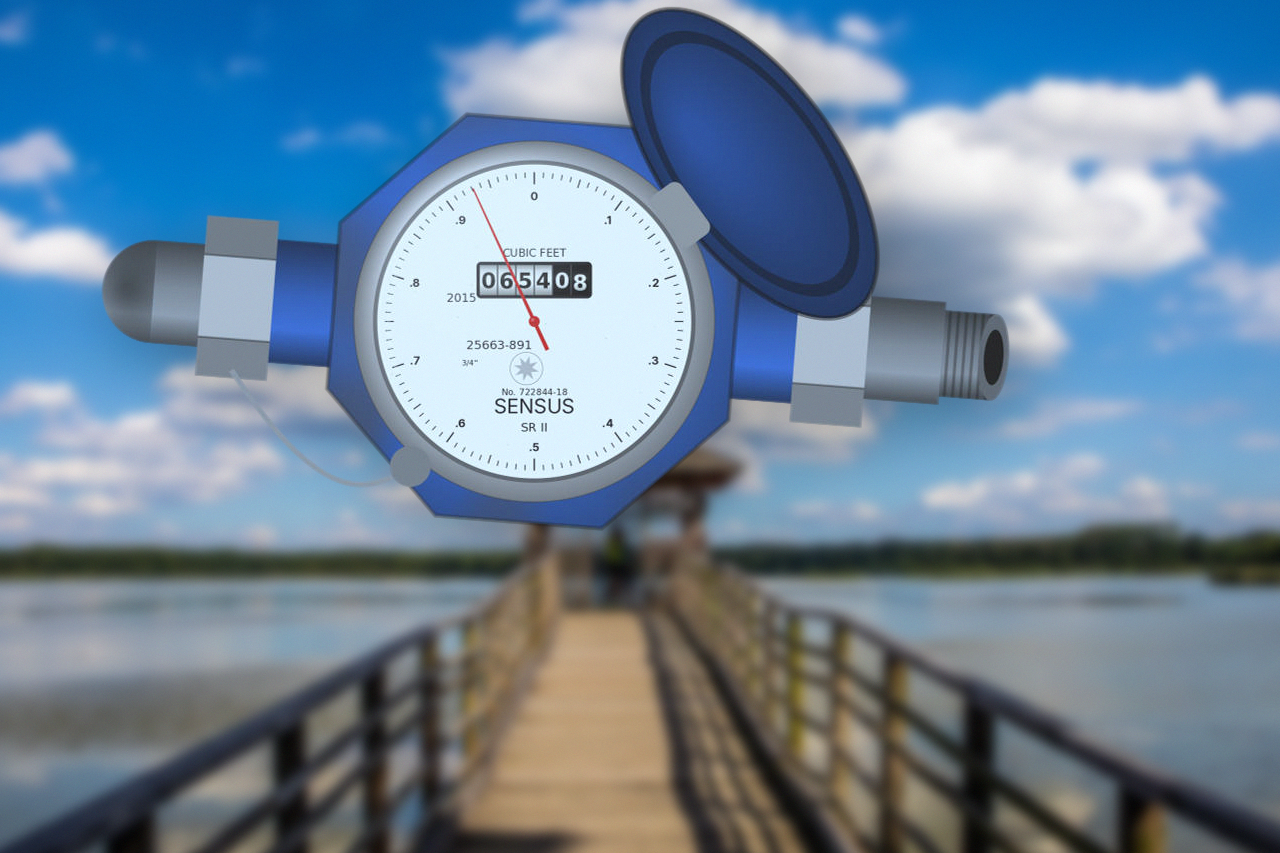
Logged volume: 65407.93 ft³
